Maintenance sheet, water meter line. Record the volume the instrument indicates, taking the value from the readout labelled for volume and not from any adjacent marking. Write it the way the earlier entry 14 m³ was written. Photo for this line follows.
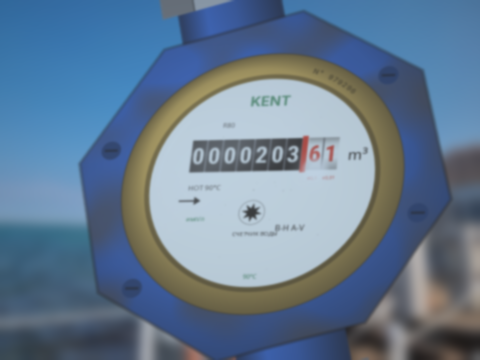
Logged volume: 203.61 m³
